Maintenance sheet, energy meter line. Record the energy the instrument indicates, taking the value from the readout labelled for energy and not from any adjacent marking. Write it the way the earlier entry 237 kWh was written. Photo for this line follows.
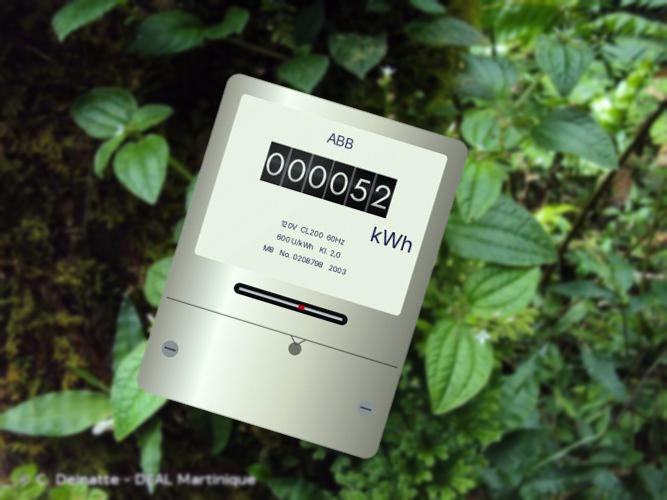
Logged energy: 52 kWh
